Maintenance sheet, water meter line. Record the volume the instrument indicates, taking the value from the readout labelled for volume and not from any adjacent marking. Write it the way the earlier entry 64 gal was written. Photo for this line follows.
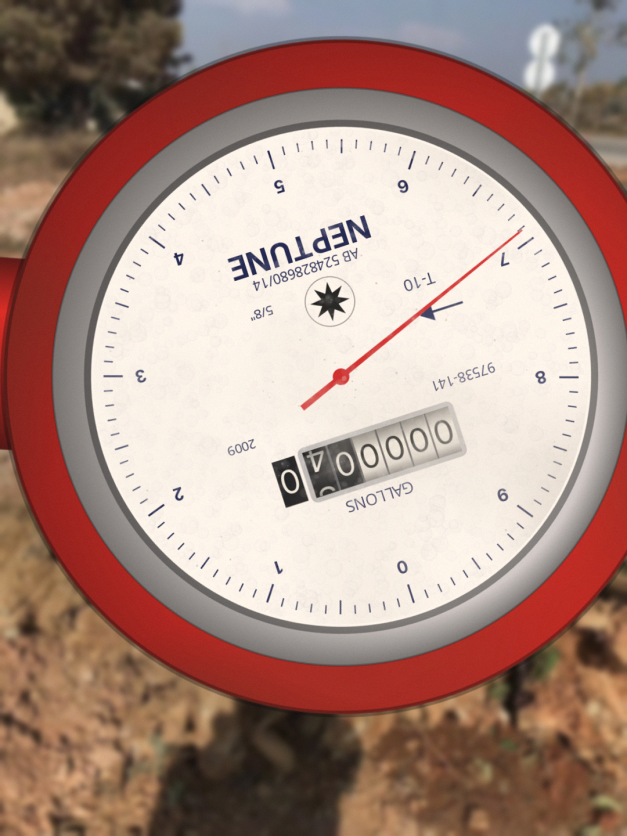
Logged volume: 36.9 gal
